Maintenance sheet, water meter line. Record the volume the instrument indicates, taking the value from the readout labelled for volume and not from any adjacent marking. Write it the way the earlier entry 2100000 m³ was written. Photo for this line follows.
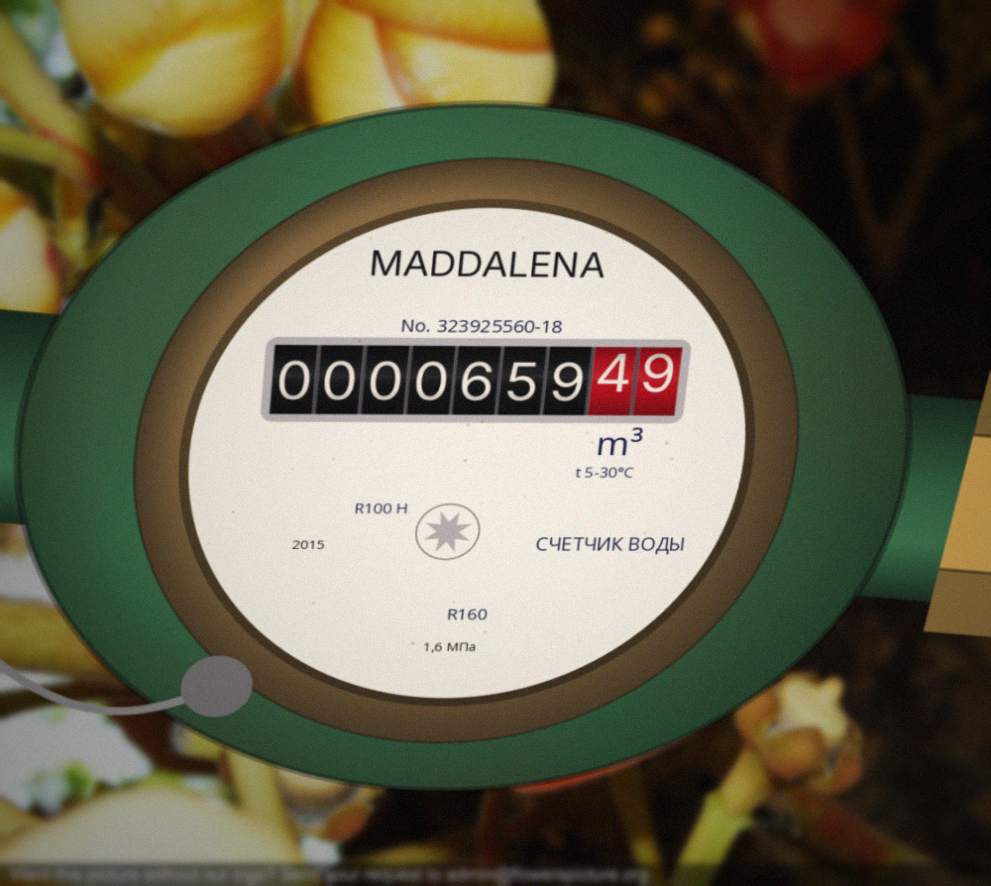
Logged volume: 659.49 m³
